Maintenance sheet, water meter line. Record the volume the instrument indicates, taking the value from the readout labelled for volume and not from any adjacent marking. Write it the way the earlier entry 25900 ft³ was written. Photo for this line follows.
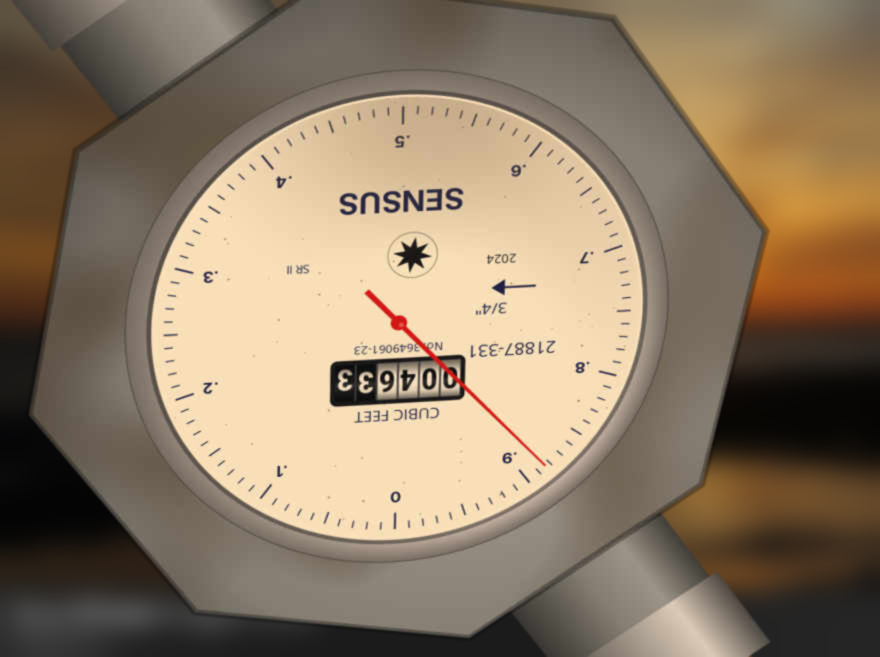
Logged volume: 4632.88 ft³
